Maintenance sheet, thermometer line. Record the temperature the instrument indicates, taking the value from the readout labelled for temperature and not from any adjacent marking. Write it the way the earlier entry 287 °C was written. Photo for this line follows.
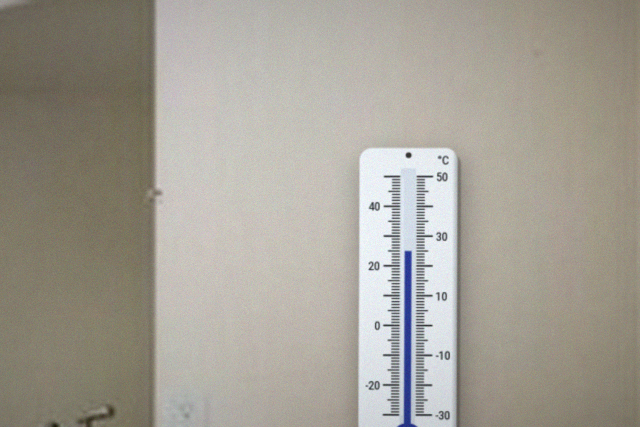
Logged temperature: 25 °C
